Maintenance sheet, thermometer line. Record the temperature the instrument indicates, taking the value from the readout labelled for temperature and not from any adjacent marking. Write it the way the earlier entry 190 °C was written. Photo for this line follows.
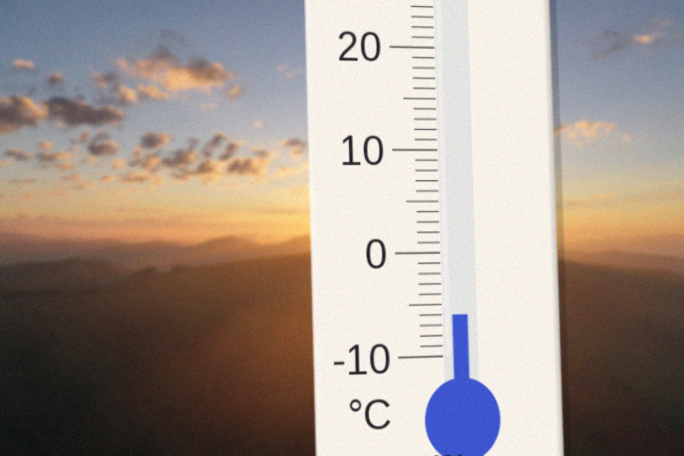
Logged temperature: -6 °C
